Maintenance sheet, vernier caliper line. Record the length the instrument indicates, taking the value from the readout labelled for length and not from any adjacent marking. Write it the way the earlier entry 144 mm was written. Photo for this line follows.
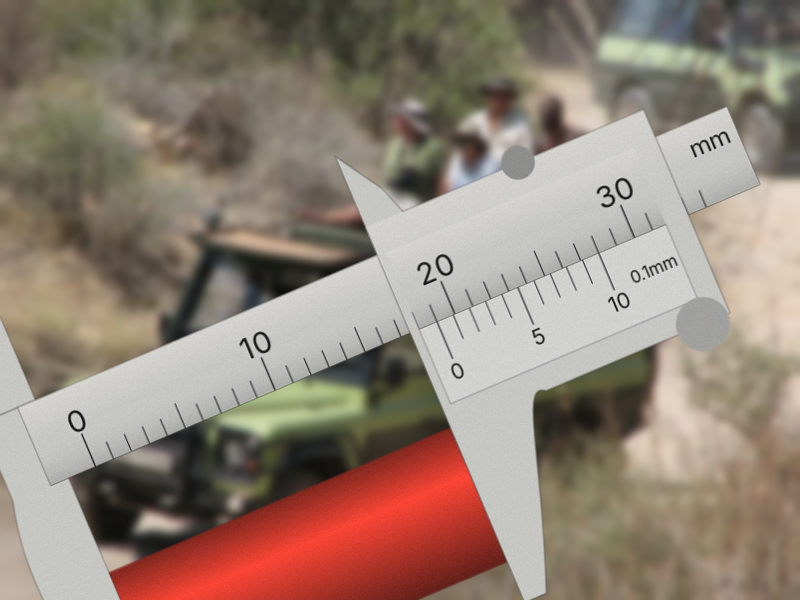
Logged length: 19.0 mm
